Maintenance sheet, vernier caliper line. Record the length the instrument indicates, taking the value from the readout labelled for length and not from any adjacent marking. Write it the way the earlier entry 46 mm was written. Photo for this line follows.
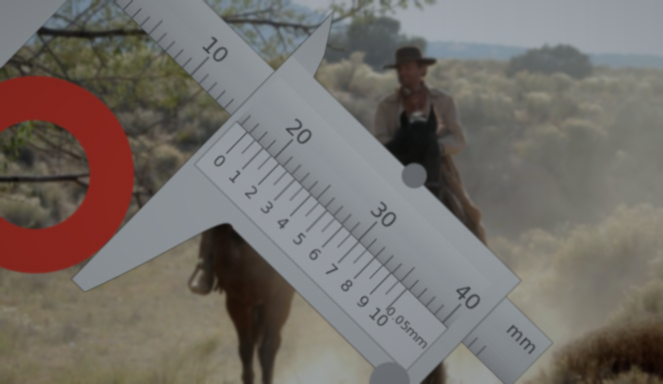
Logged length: 16.8 mm
